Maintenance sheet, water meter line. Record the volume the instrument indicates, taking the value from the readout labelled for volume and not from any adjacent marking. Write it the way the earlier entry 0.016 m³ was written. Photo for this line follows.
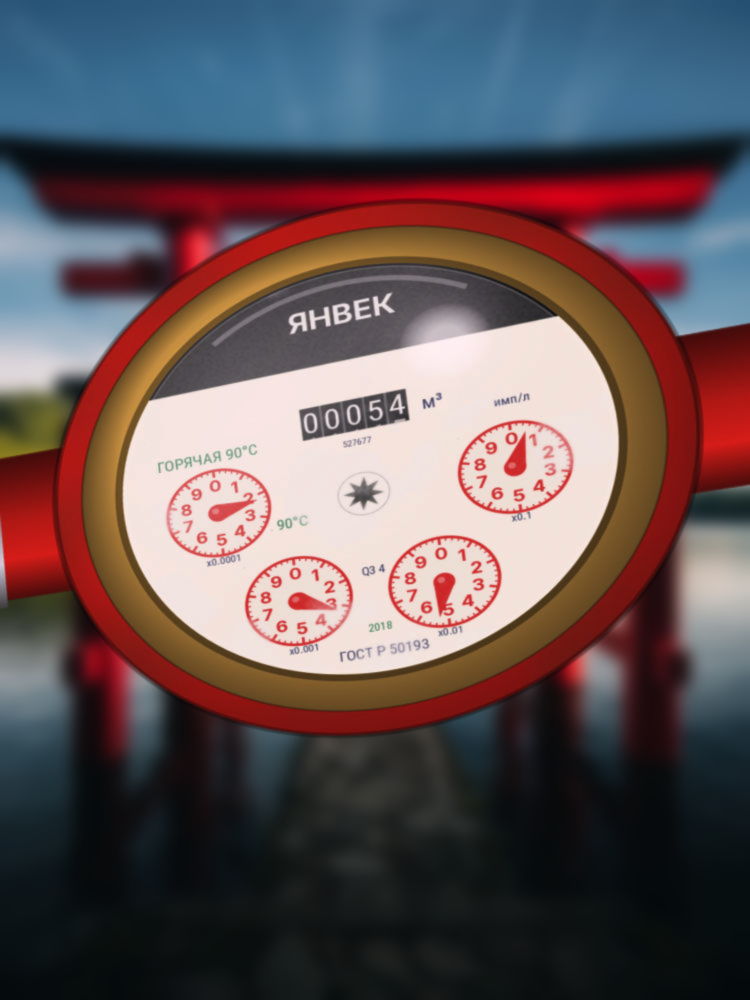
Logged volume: 54.0532 m³
